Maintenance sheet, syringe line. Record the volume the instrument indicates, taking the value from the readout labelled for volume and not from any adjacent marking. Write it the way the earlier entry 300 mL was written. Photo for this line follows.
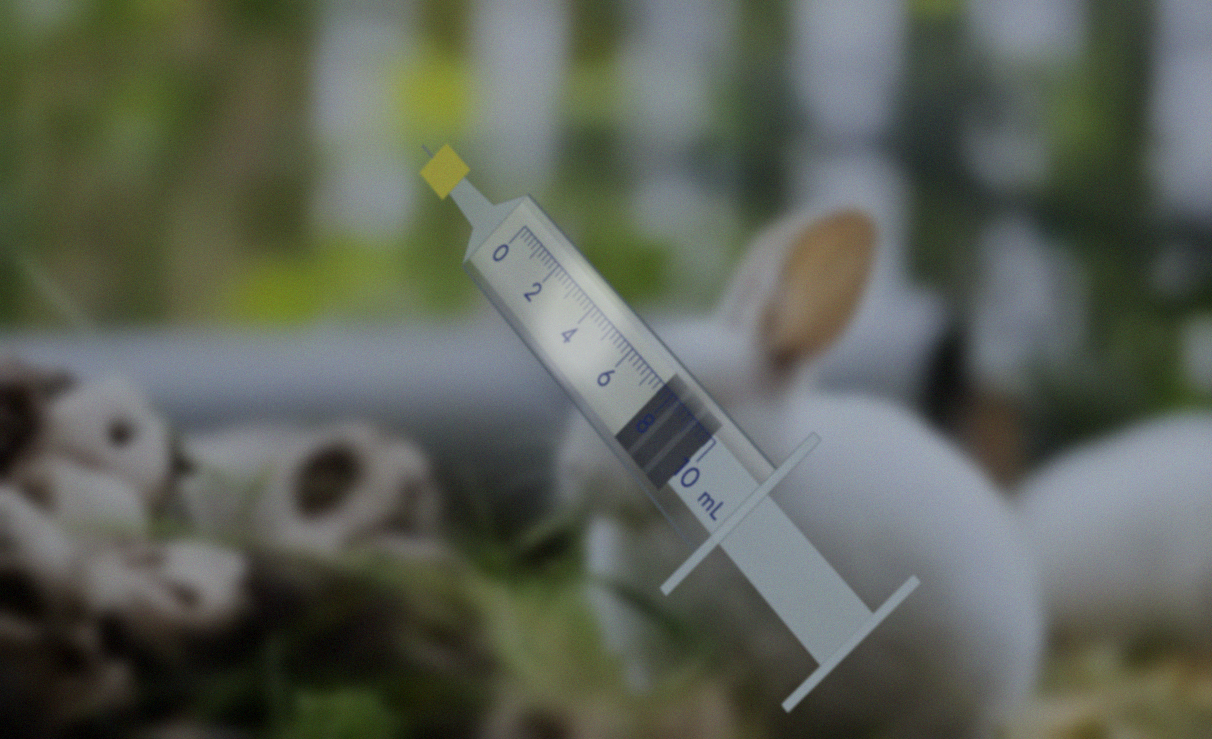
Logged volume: 7.6 mL
